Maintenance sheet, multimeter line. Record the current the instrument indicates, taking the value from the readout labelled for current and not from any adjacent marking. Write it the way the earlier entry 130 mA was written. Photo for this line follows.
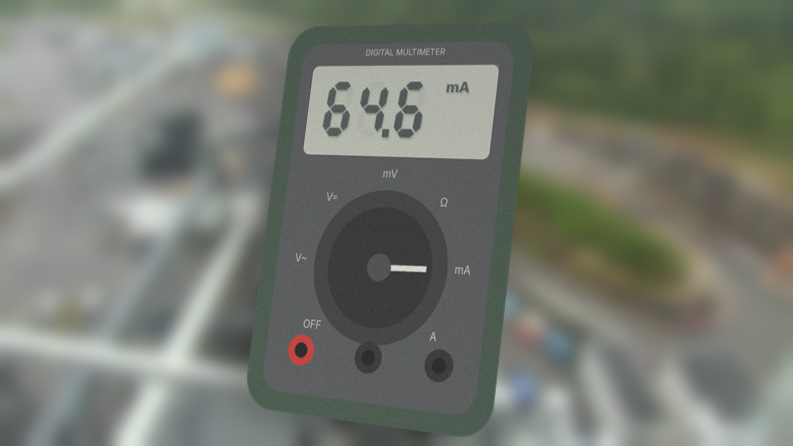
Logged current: 64.6 mA
